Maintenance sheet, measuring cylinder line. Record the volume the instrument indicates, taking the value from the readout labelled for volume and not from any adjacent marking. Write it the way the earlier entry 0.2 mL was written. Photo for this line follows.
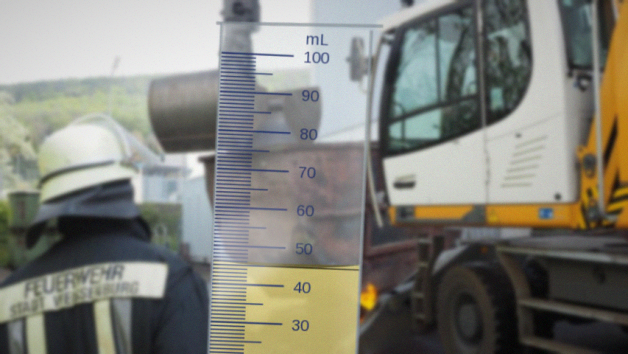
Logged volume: 45 mL
